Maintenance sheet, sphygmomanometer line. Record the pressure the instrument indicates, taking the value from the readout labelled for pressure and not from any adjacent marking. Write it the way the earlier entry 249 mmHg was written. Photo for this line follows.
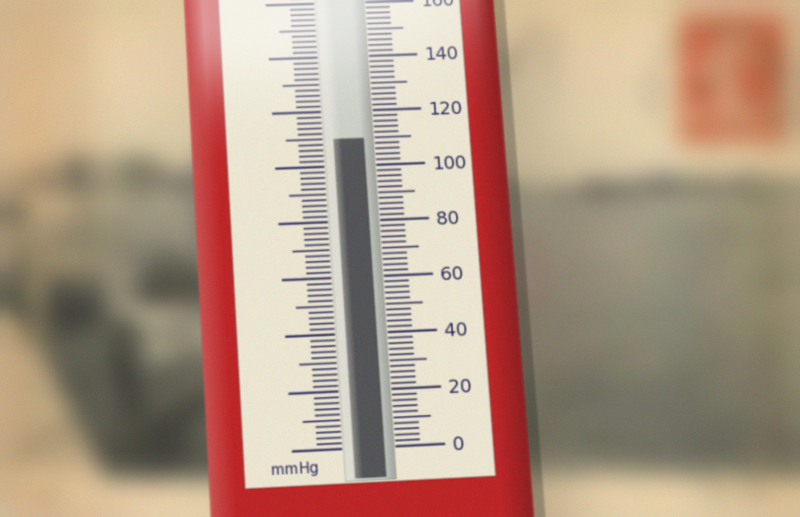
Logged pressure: 110 mmHg
